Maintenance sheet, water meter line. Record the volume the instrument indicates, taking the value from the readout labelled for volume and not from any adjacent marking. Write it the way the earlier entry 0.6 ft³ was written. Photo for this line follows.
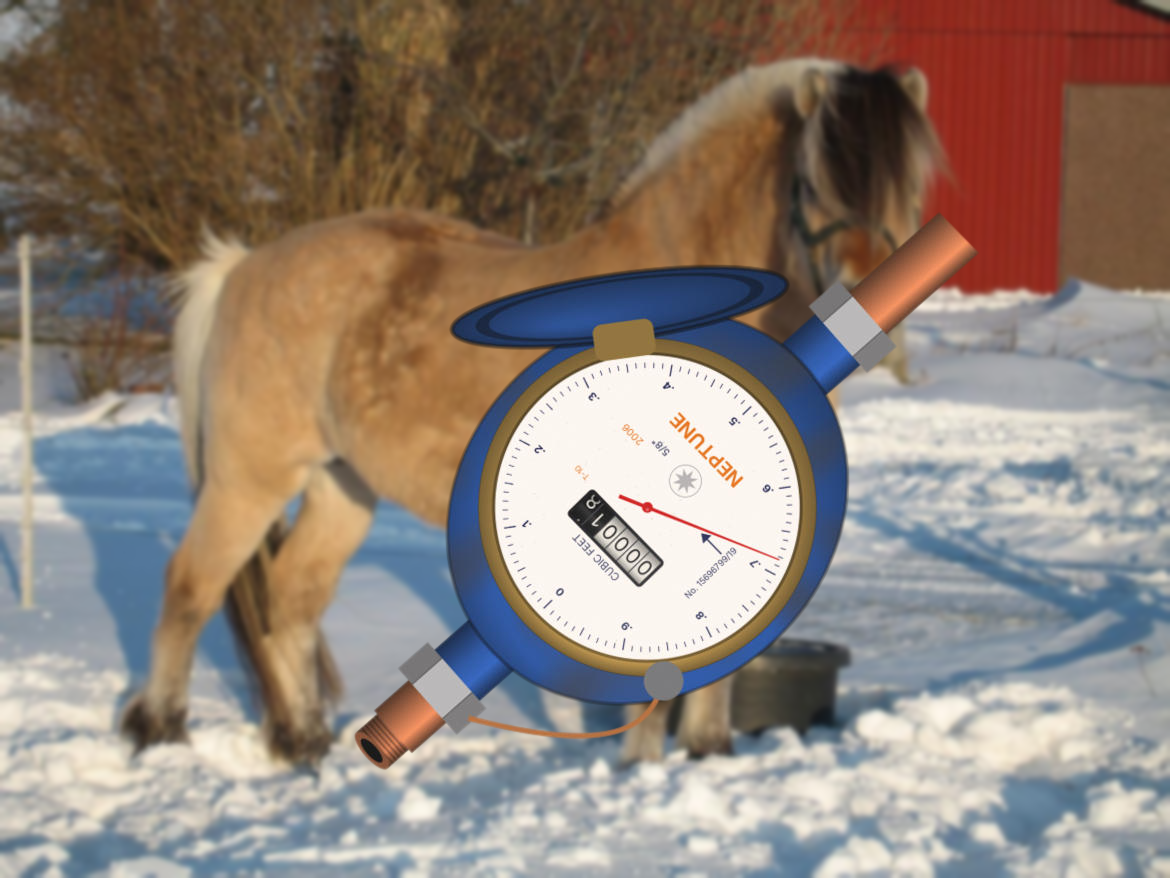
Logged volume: 17.68 ft³
